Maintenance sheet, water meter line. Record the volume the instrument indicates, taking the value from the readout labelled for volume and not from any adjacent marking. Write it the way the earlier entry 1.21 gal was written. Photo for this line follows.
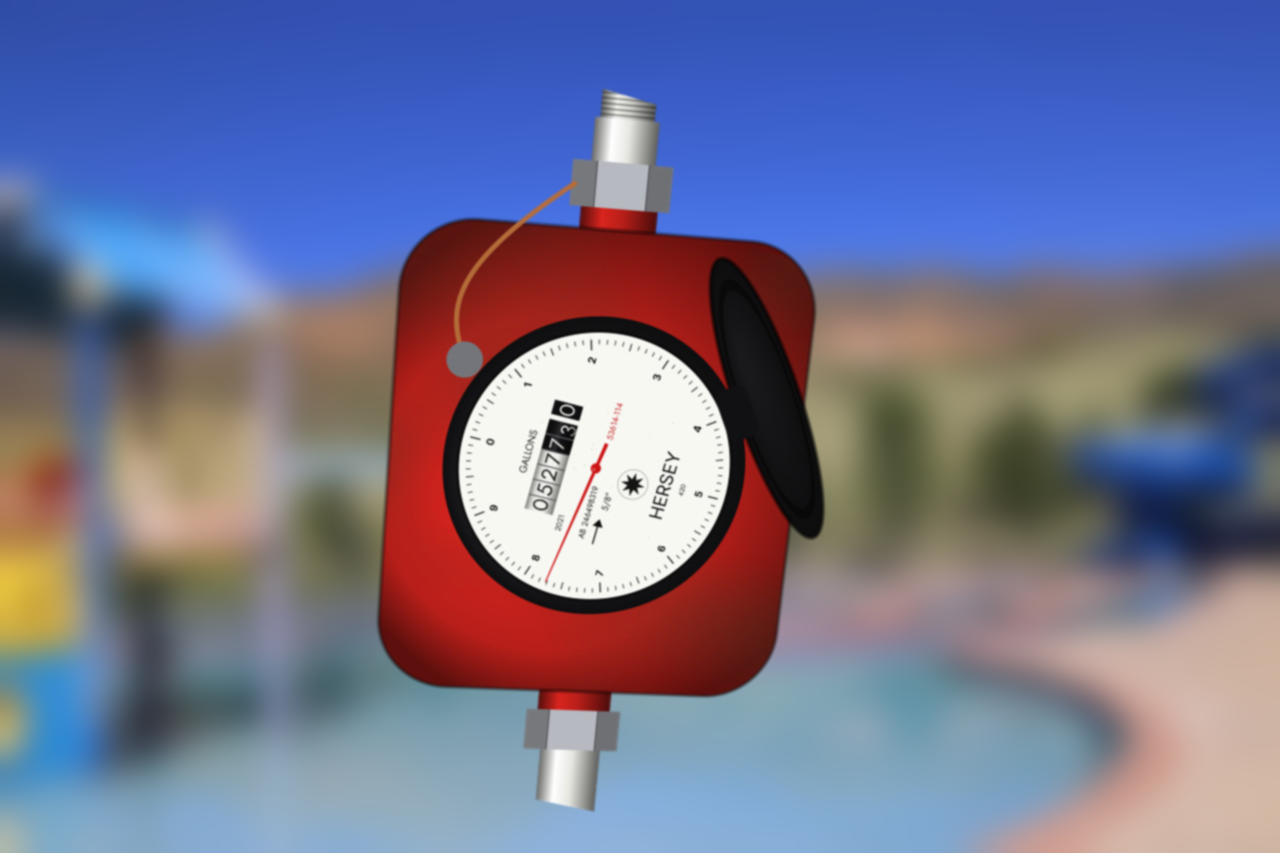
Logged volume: 527727.7 gal
